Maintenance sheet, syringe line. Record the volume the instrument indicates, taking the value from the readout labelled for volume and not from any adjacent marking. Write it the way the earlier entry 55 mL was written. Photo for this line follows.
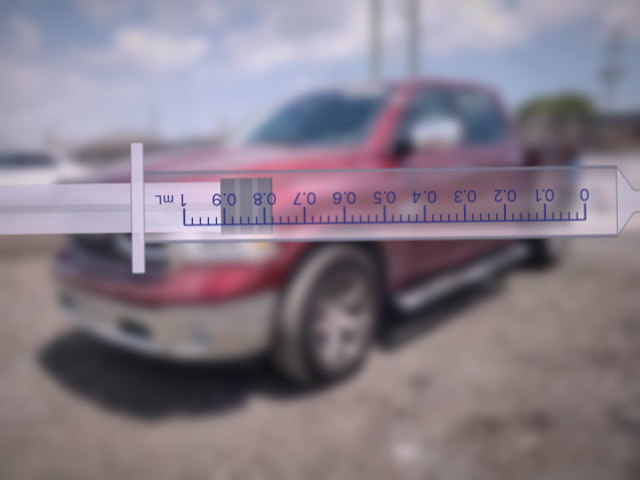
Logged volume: 0.78 mL
